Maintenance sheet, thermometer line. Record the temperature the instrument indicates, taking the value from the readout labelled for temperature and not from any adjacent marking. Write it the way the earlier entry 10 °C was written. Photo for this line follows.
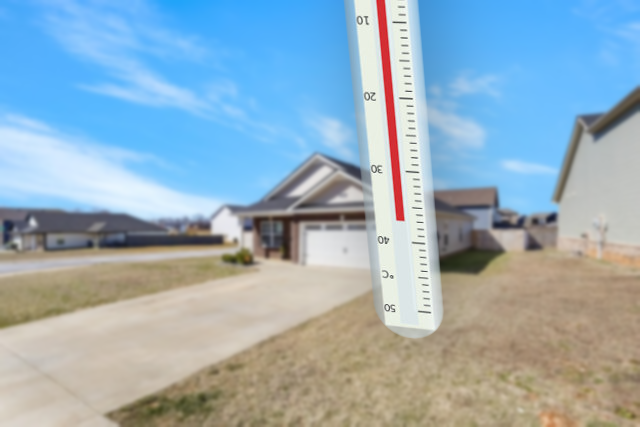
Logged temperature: 37 °C
